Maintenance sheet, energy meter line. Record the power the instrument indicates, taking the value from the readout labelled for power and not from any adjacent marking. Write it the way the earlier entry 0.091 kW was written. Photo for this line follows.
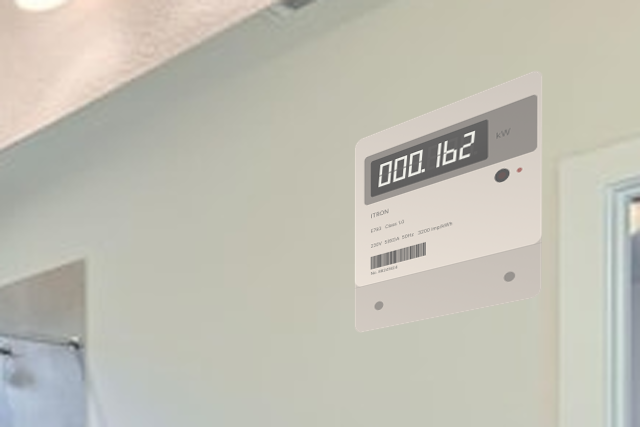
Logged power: 0.162 kW
